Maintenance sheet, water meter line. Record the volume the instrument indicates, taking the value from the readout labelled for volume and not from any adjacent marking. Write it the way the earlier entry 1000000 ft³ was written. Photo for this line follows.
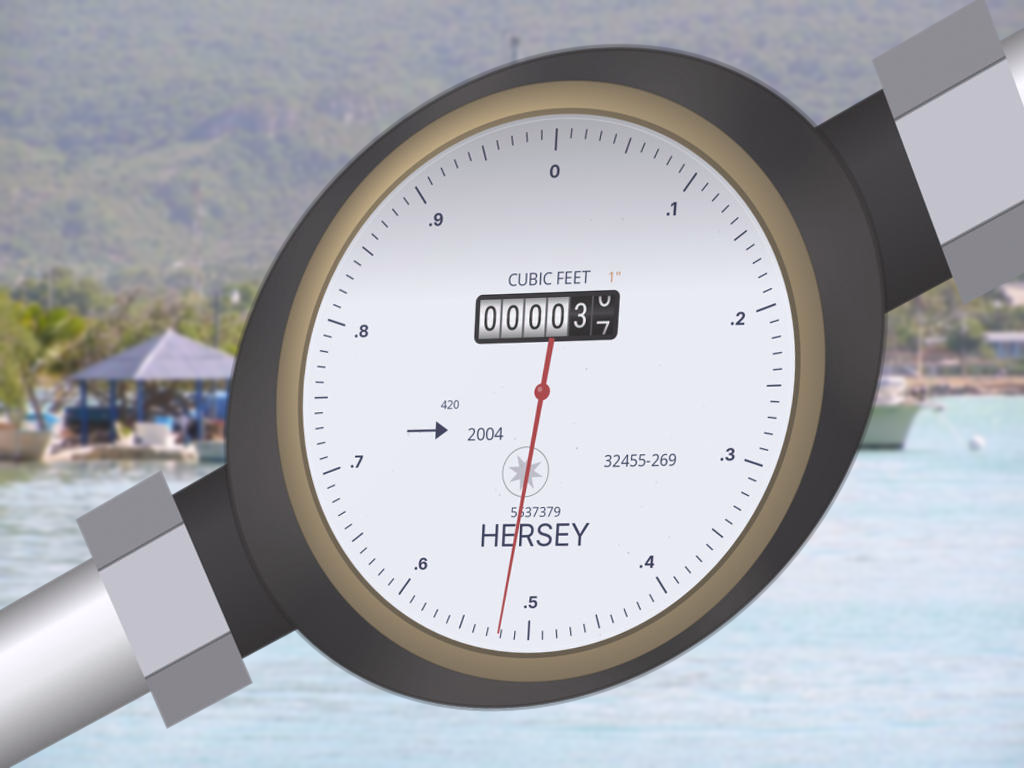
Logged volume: 36.52 ft³
